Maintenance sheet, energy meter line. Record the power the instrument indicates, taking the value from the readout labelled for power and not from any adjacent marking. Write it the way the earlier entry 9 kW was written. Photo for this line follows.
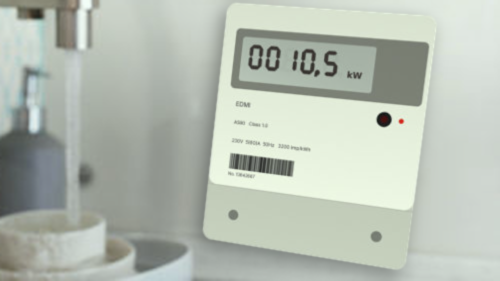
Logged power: 10.5 kW
